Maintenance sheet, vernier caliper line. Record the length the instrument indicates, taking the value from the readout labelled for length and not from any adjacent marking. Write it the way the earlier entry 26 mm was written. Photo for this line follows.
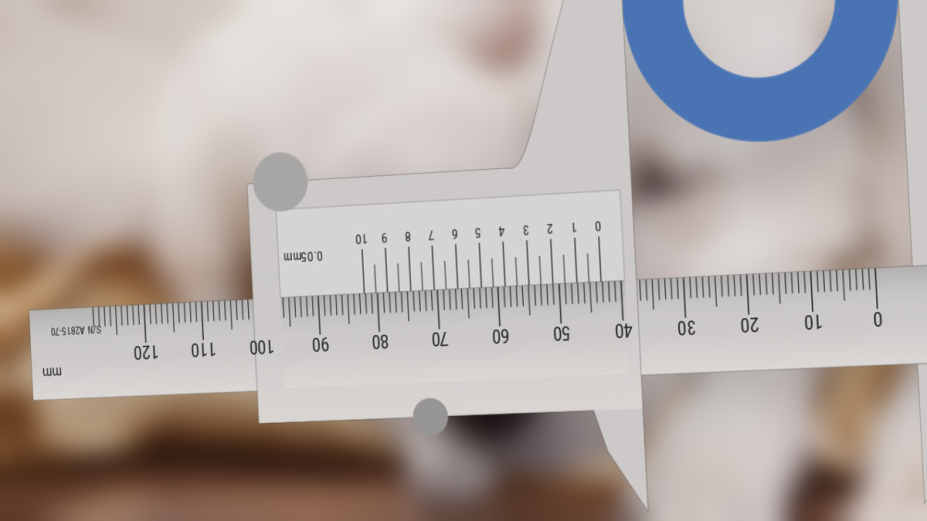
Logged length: 43.2 mm
